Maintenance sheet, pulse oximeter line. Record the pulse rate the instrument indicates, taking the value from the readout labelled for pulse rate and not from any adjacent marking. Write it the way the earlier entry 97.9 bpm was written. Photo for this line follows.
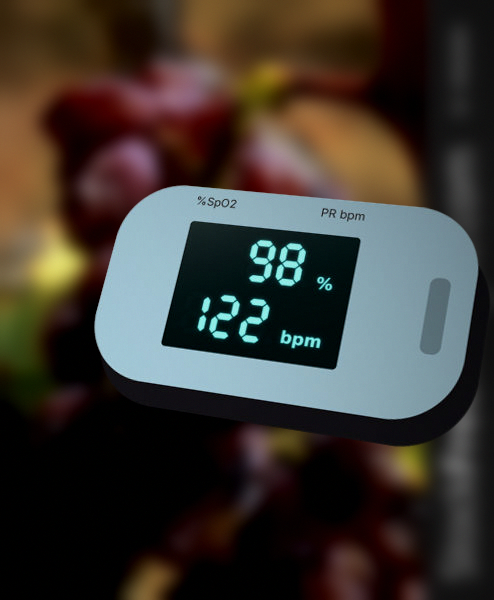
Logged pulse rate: 122 bpm
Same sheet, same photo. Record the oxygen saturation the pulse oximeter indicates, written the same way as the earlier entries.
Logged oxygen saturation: 98 %
